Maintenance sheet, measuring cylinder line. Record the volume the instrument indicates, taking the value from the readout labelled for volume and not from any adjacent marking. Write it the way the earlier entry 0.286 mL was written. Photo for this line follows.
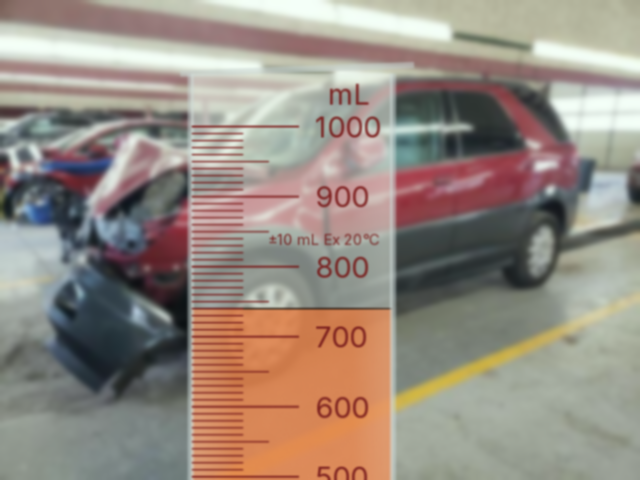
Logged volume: 740 mL
